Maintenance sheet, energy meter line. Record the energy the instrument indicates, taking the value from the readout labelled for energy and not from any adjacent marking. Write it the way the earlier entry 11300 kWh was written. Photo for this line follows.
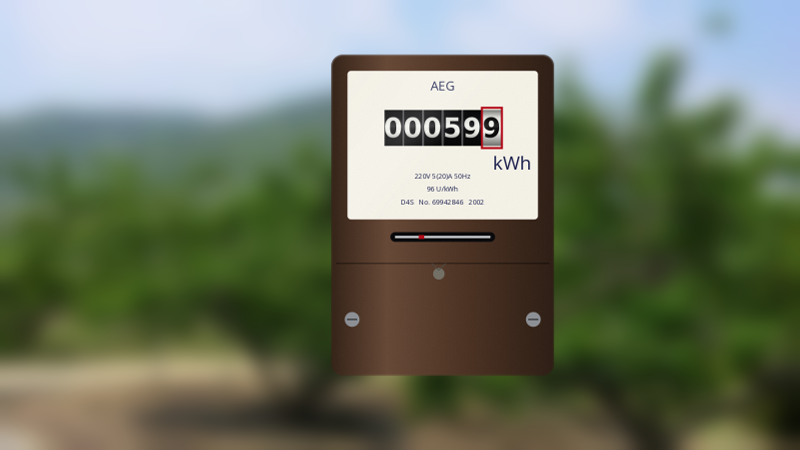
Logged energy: 59.9 kWh
